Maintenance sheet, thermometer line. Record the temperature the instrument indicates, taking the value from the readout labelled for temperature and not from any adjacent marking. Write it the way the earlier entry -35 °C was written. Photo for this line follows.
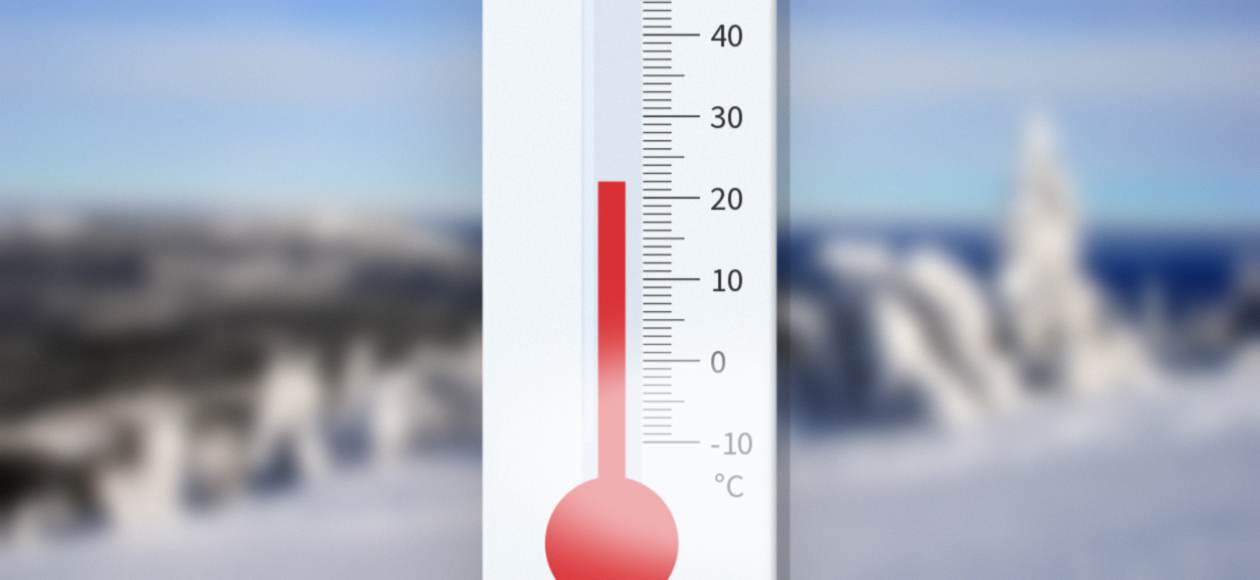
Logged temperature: 22 °C
